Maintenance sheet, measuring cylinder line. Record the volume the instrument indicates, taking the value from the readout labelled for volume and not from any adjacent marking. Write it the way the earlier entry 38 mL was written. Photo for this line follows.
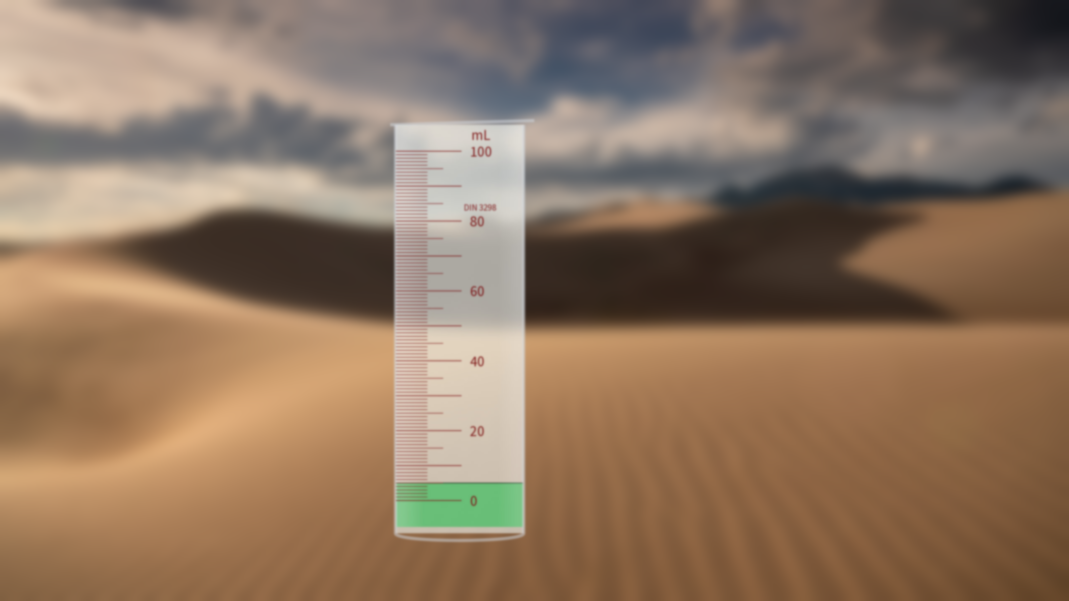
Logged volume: 5 mL
